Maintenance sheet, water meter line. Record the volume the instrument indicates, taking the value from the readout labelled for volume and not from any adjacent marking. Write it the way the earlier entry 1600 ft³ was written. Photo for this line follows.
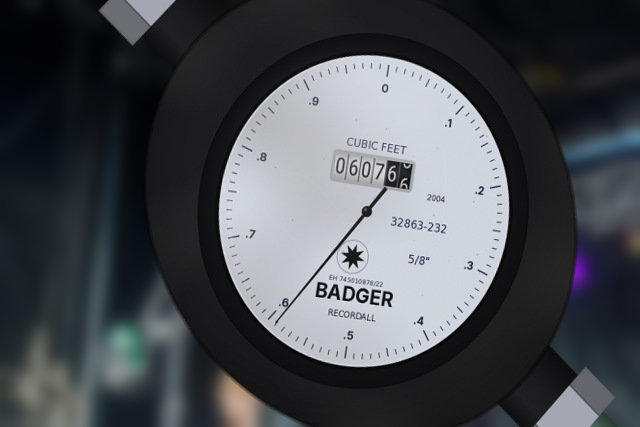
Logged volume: 60765.59 ft³
